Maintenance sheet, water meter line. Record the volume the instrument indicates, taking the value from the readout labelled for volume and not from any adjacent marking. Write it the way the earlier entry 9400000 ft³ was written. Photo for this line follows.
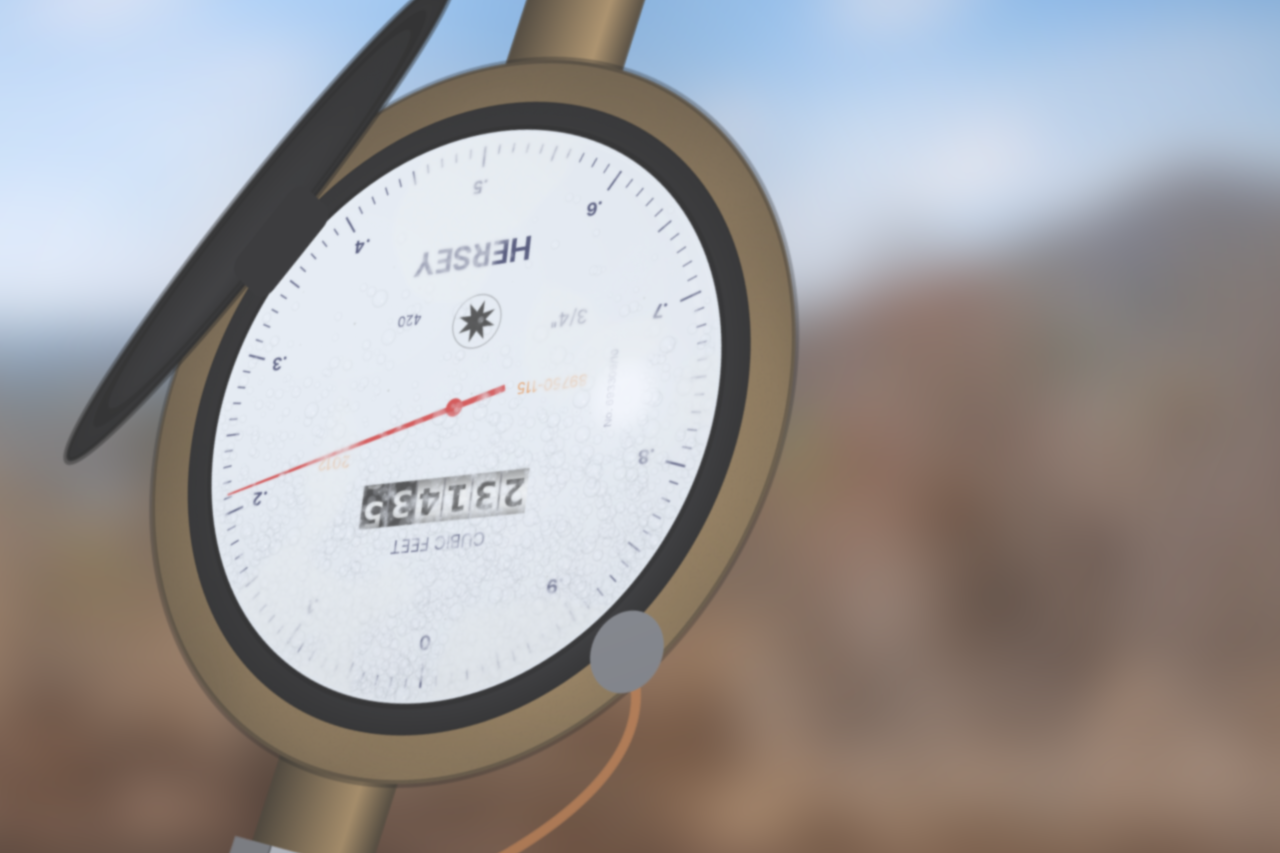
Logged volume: 231435.21 ft³
